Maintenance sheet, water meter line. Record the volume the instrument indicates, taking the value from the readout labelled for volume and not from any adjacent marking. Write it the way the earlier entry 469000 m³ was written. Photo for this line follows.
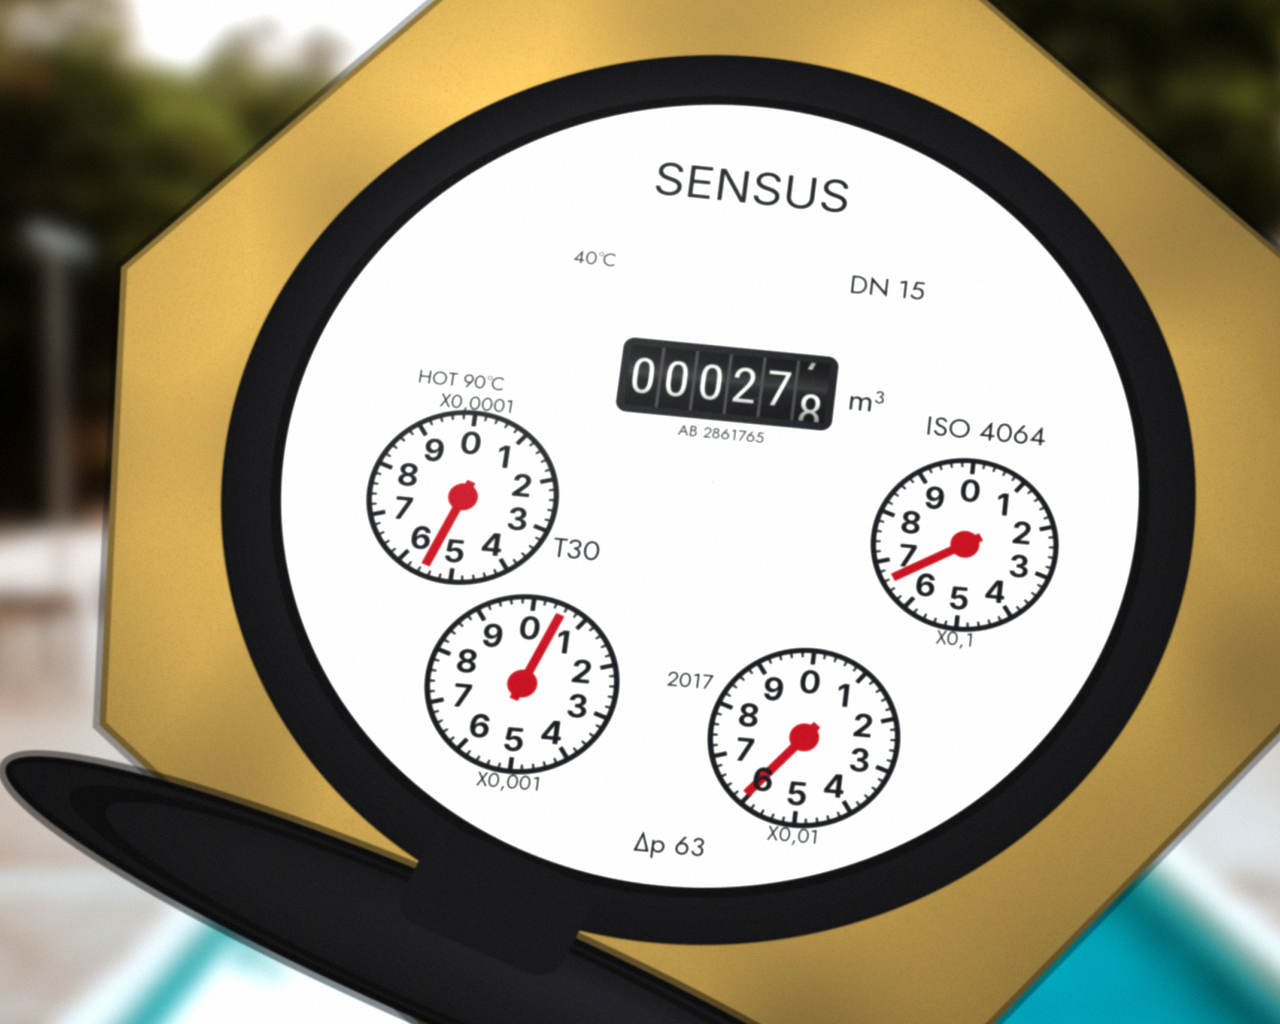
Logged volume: 277.6605 m³
